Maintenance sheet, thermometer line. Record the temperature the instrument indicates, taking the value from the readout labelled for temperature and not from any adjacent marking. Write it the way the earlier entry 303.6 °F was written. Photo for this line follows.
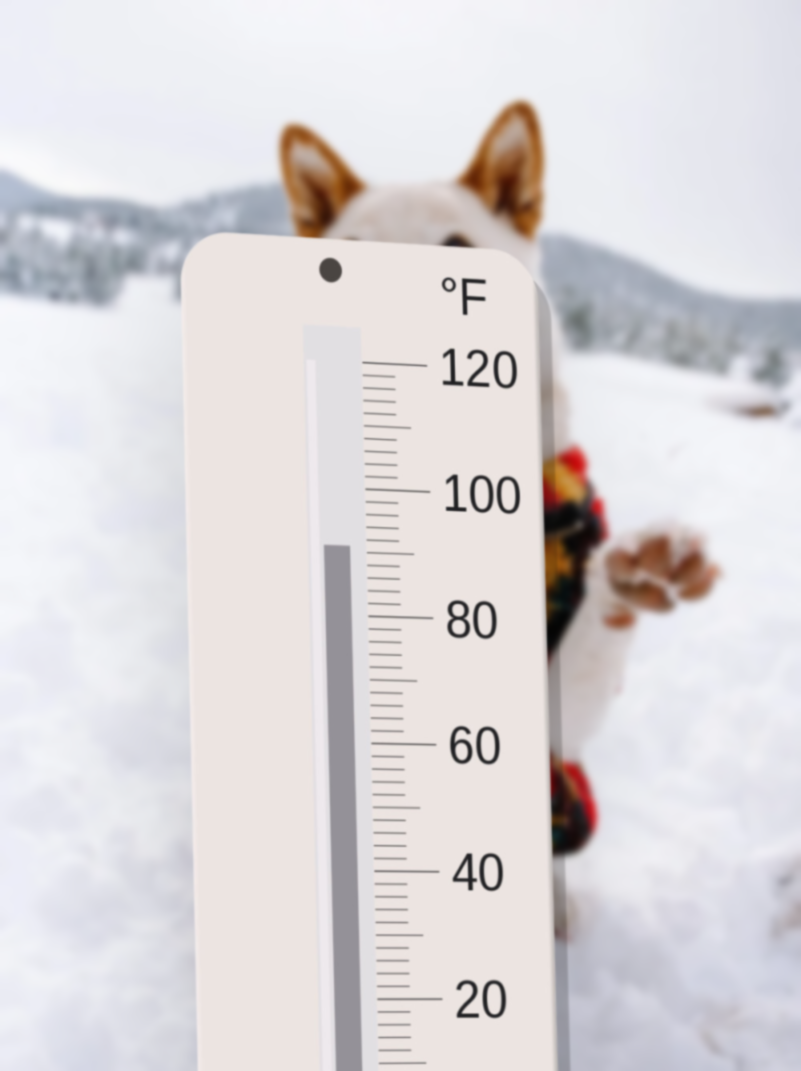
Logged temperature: 91 °F
